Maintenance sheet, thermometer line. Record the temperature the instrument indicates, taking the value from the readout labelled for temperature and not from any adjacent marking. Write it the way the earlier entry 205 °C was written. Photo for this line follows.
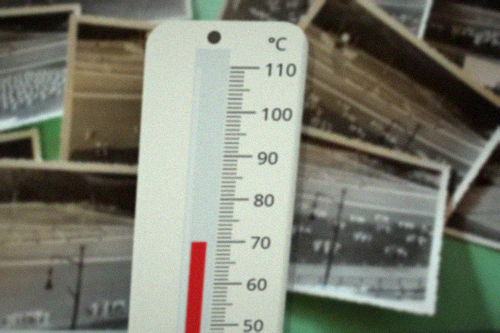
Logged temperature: 70 °C
